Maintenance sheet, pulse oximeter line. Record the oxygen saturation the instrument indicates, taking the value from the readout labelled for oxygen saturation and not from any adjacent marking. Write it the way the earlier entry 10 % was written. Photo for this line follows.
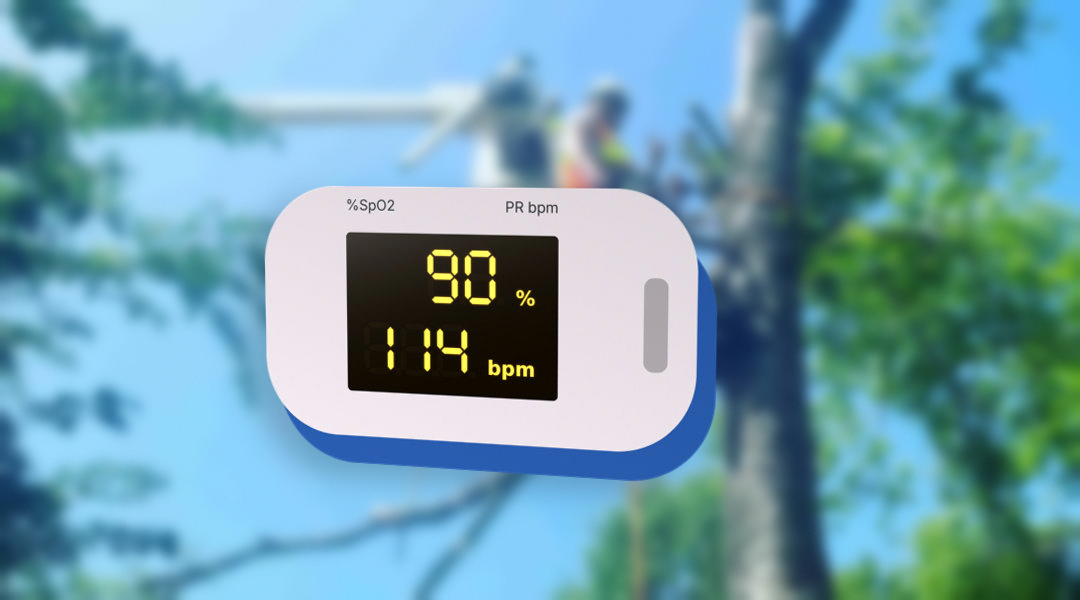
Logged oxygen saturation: 90 %
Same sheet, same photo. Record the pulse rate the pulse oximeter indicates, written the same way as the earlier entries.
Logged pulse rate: 114 bpm
